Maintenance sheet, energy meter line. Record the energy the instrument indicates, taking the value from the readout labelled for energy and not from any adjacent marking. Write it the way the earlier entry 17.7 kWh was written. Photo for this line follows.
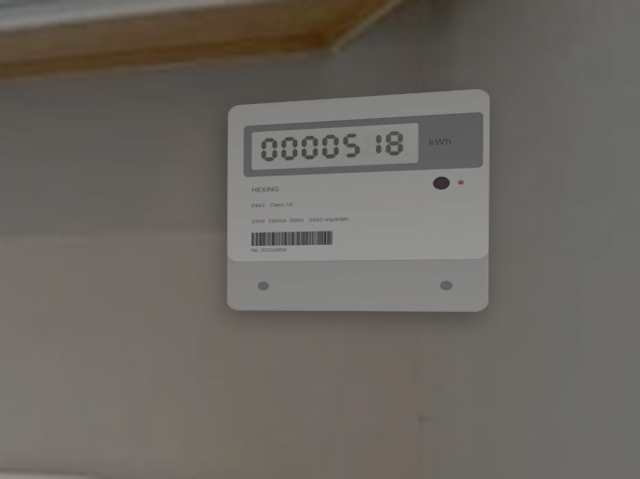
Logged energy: 518 kWh
